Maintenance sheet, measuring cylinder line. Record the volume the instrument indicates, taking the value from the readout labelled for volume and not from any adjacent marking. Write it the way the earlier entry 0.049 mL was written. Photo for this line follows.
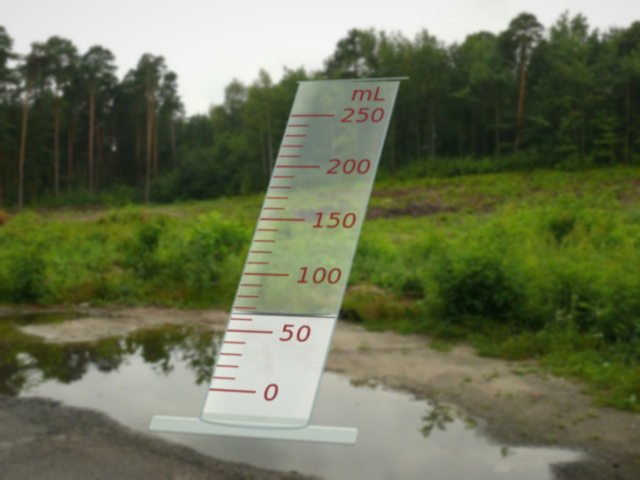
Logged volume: 65 mL
